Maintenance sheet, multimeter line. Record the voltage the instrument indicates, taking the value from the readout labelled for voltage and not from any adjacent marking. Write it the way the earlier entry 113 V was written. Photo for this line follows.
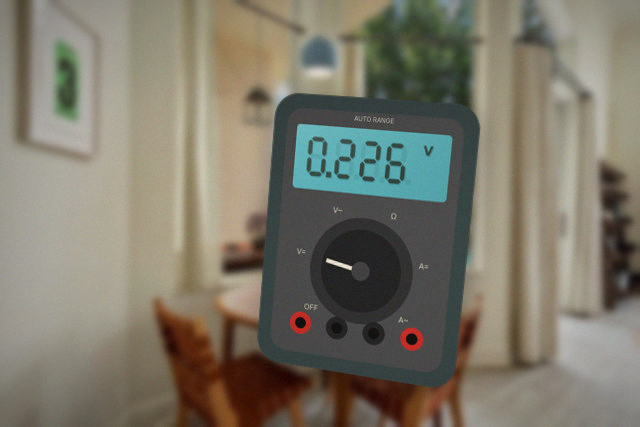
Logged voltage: 0.226 V
